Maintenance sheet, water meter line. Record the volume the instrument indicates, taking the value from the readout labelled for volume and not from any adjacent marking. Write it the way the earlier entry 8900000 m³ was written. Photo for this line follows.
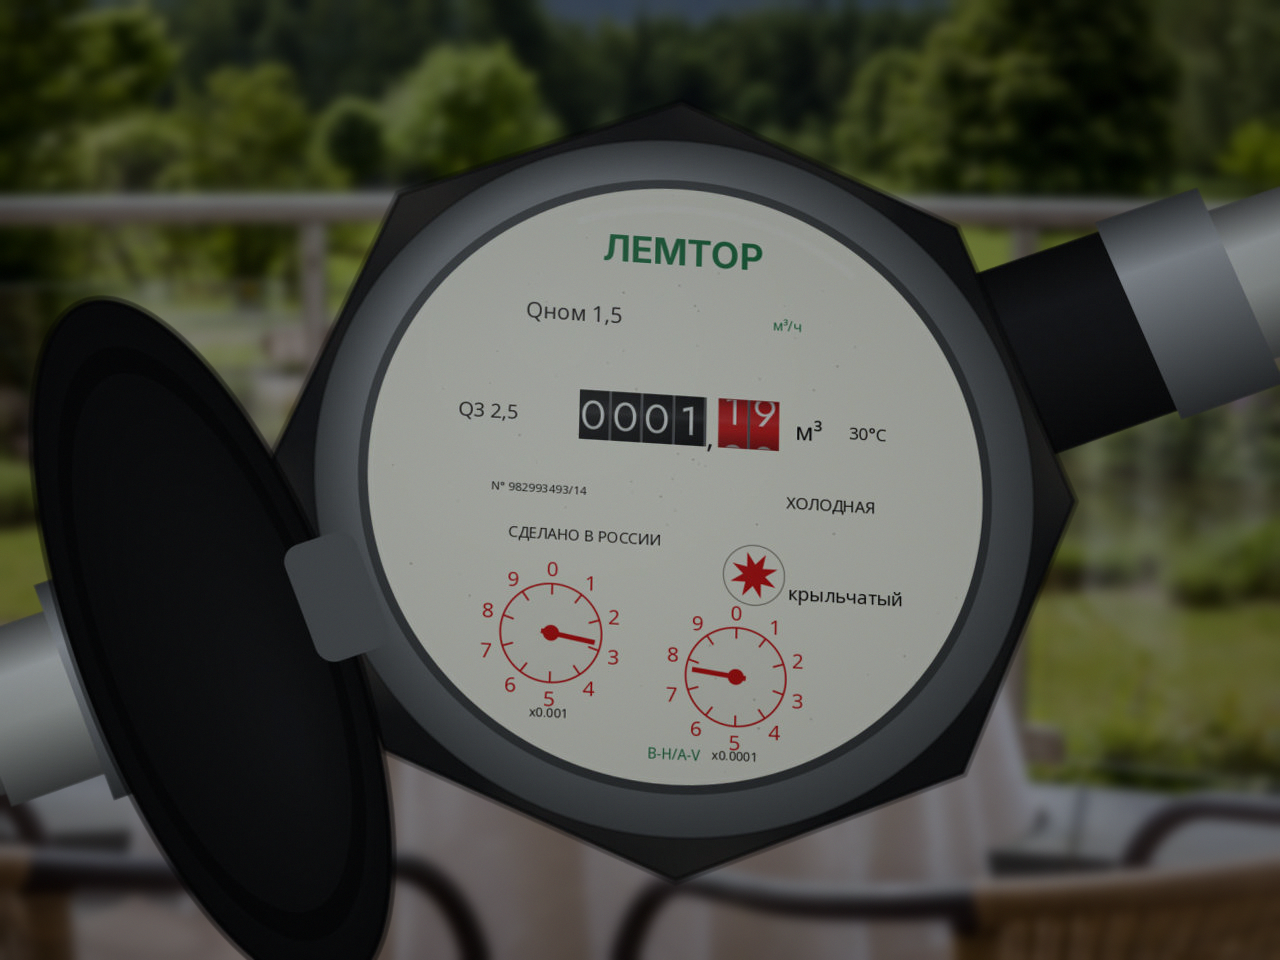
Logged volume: 1.1927 m³
